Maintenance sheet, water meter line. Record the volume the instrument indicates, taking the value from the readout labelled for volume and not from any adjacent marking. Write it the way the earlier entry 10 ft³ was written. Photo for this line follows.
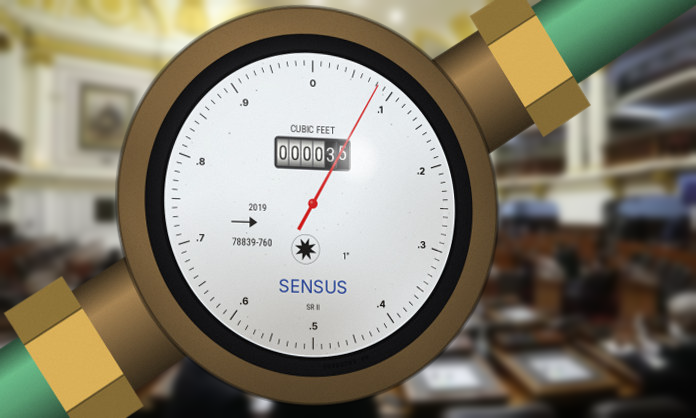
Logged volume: 35.08 ft³
